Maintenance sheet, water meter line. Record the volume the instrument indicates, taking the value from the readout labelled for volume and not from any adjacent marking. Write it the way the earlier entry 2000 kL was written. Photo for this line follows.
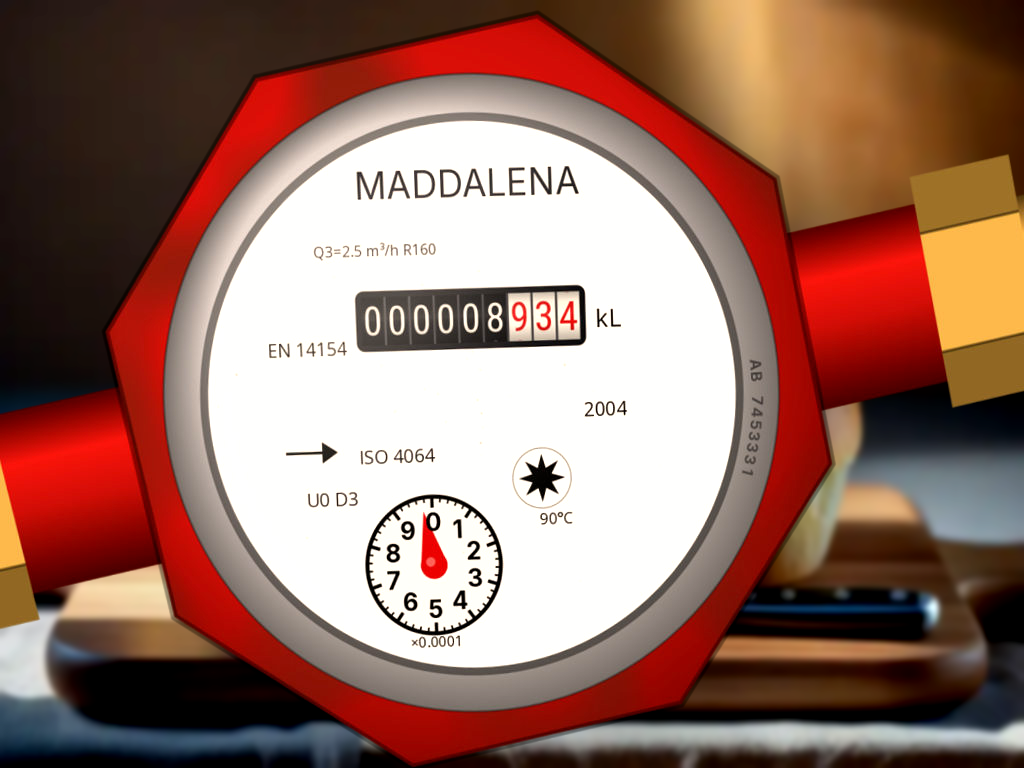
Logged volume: 8.9339 kL
